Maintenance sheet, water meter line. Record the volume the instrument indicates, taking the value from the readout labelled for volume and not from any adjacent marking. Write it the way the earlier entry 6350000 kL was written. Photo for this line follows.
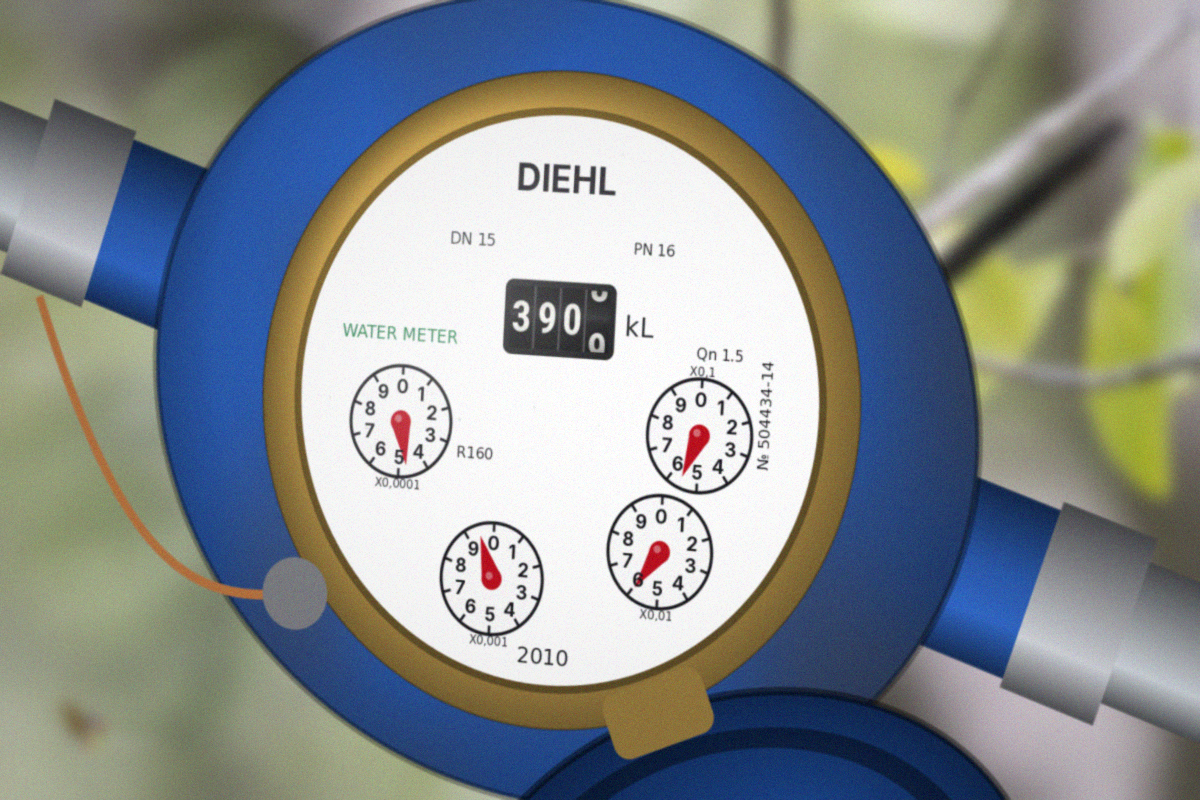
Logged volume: 3908.5594 kL
